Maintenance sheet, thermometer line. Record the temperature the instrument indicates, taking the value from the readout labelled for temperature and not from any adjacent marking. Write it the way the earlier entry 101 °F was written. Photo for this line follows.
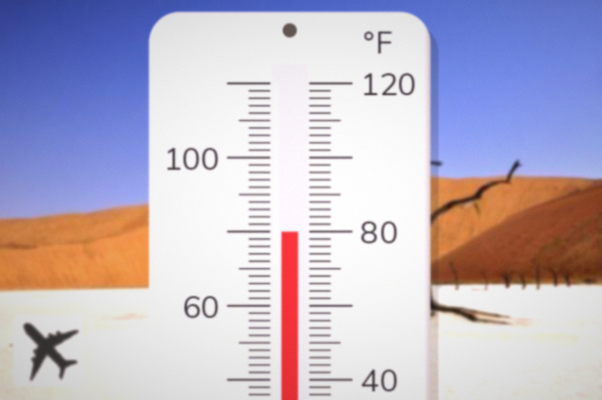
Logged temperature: 80 °F
